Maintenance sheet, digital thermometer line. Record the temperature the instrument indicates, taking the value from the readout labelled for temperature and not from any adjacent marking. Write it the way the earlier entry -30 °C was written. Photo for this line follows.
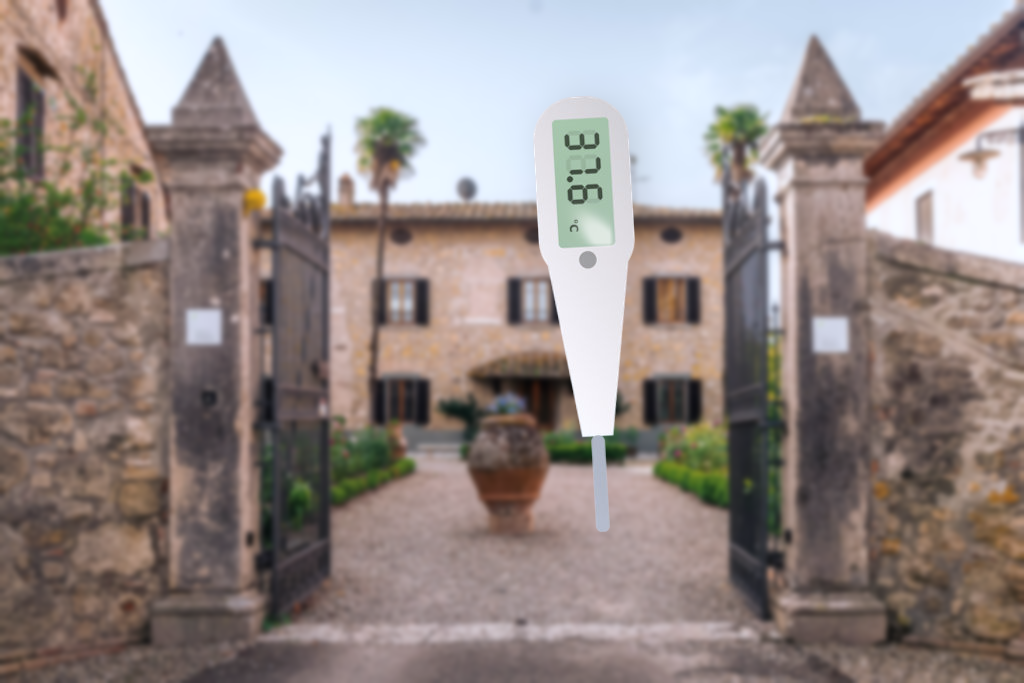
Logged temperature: 37.6 °C
